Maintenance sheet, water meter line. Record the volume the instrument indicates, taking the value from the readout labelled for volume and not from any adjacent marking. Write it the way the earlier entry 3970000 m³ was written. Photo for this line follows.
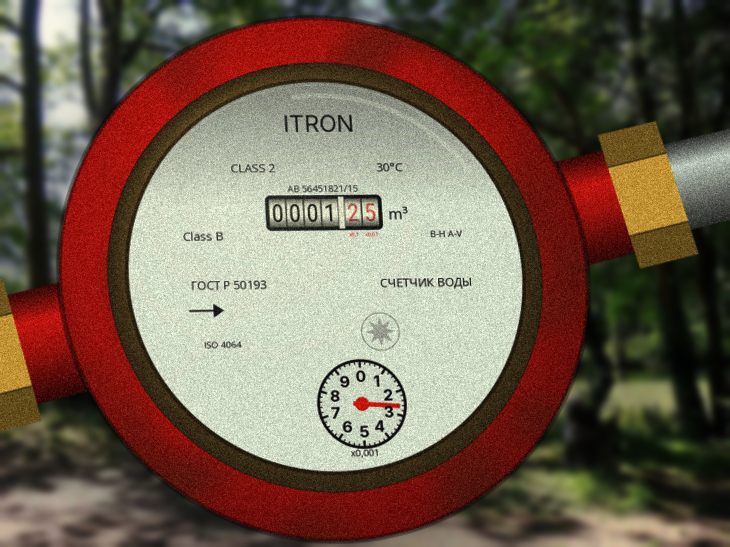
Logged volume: 1.252 m³
